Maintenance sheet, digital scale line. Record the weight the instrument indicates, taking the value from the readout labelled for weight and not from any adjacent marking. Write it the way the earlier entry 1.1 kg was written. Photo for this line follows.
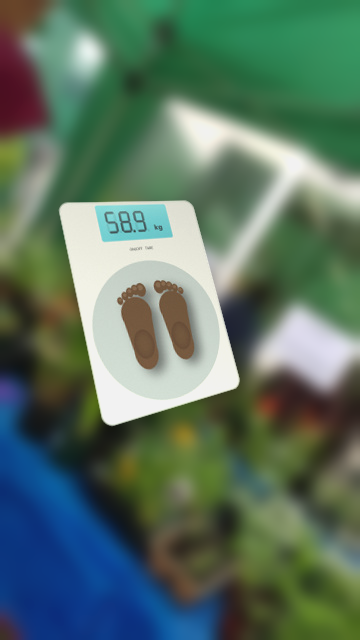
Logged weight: 58.9 kg
